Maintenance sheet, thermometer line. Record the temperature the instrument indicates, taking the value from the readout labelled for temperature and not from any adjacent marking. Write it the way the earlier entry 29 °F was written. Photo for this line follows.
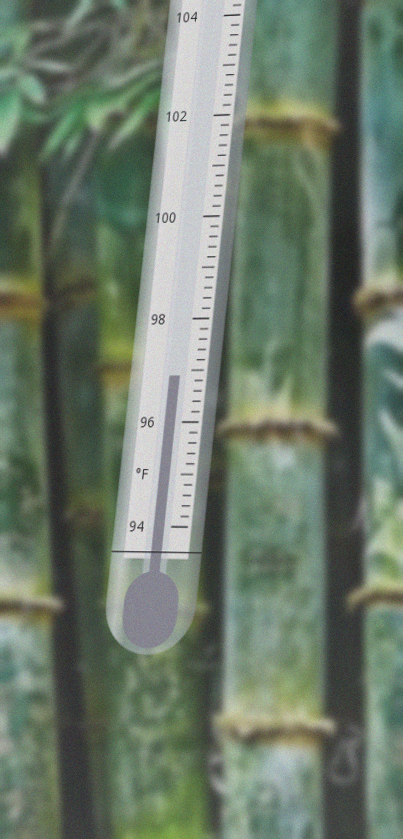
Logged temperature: 96.9 °F
